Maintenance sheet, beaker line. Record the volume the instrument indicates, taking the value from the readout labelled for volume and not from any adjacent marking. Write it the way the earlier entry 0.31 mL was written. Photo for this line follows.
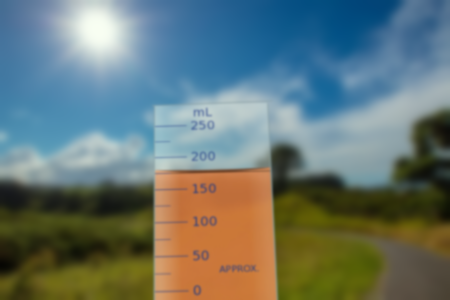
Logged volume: 175 mL
